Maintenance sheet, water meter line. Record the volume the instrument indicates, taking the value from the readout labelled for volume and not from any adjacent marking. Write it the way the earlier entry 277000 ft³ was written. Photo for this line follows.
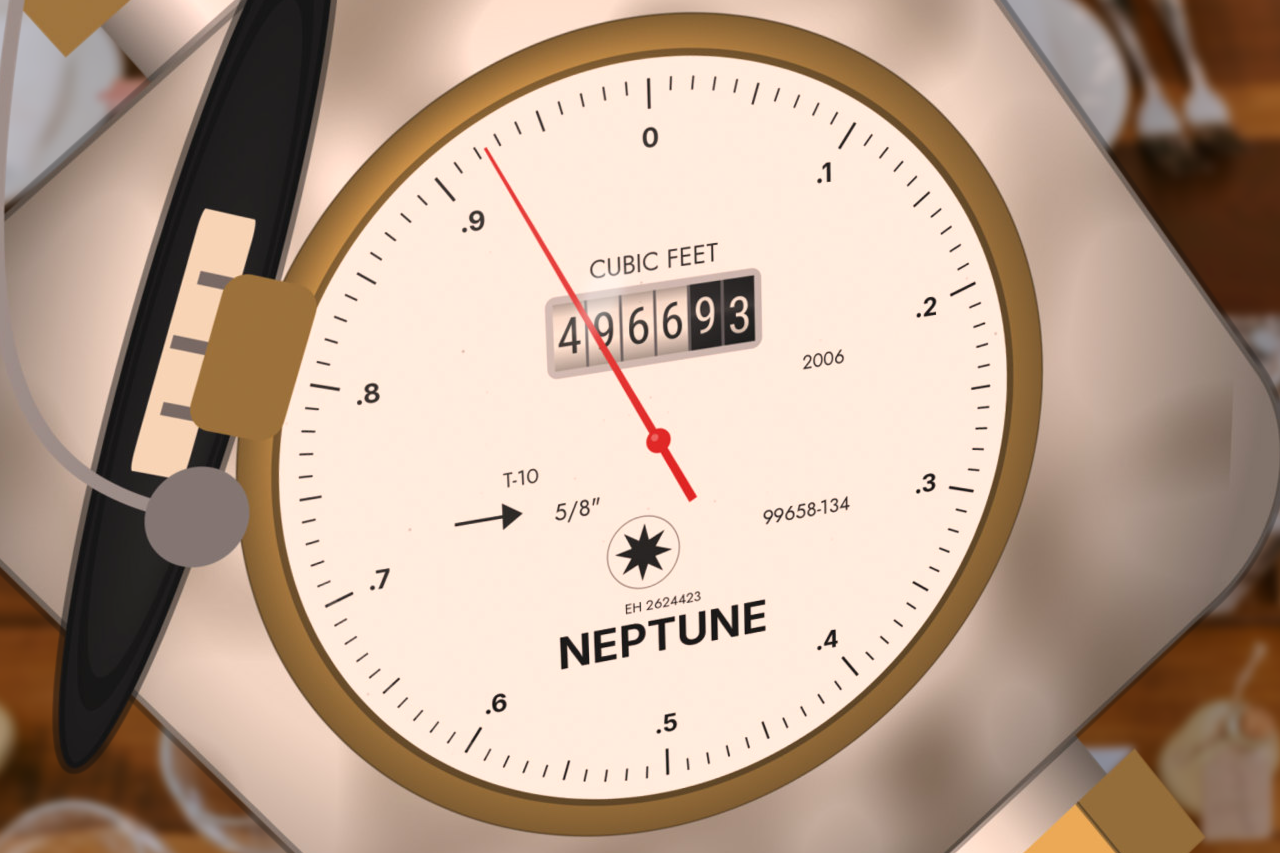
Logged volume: 496692.92 ft³
